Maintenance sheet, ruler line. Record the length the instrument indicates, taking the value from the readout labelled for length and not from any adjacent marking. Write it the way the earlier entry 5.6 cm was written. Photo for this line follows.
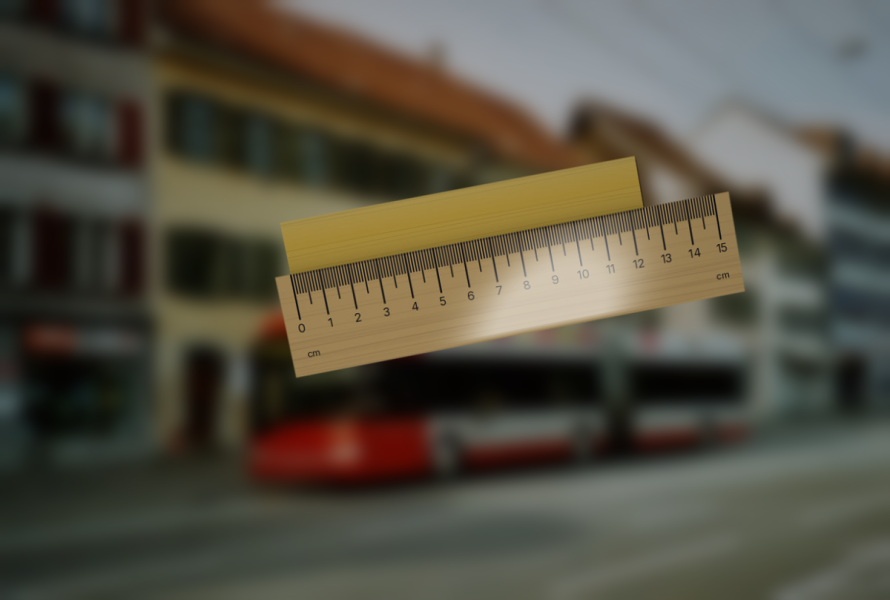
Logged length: 12.5 cm
